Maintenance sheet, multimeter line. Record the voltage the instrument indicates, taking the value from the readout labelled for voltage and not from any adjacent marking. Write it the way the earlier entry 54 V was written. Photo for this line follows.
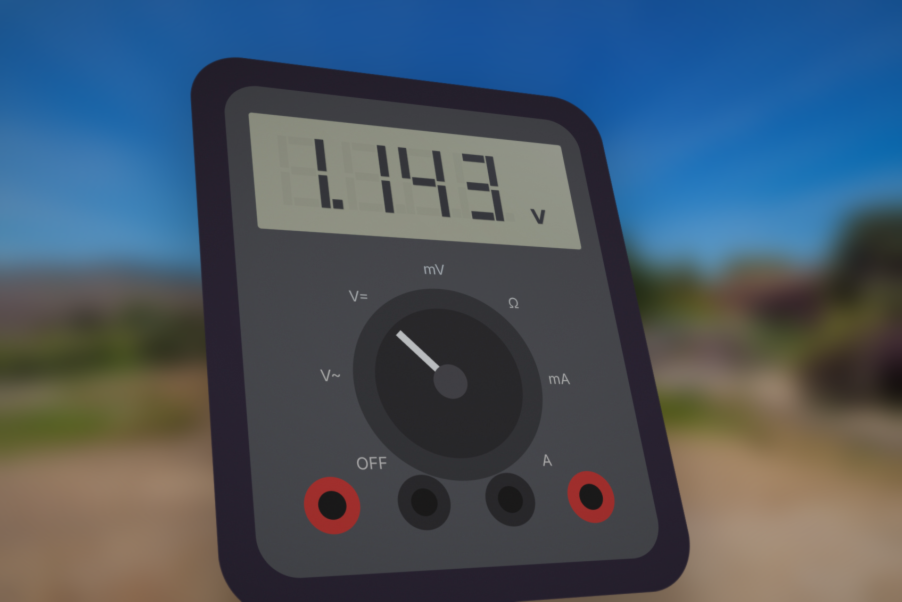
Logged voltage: 1.143 V
